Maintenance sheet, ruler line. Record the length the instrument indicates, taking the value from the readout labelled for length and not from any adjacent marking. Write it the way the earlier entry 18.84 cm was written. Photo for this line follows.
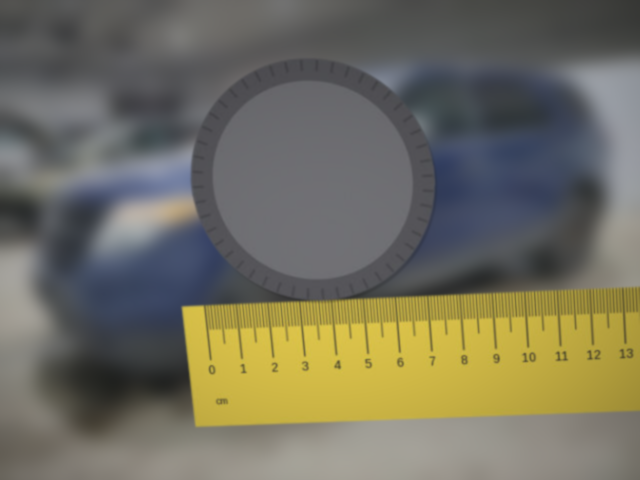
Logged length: 7.5 cm
